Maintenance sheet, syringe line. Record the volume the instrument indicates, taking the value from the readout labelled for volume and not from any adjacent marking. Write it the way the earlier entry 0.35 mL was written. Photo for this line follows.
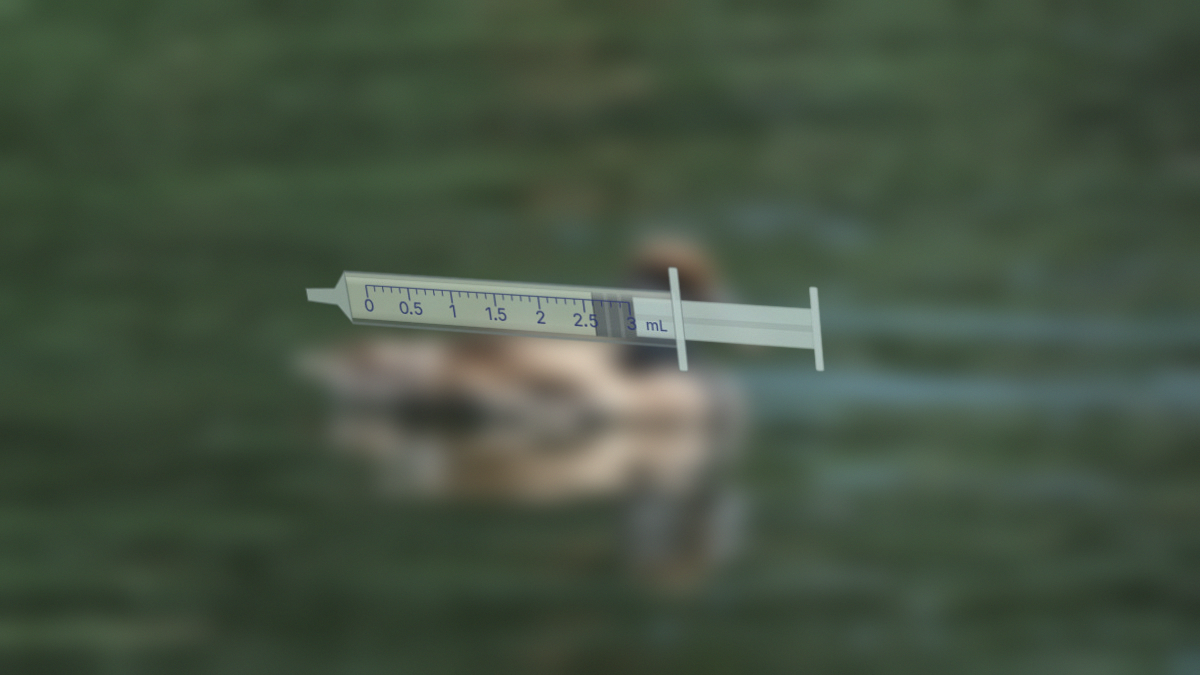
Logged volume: 2.6 mL
